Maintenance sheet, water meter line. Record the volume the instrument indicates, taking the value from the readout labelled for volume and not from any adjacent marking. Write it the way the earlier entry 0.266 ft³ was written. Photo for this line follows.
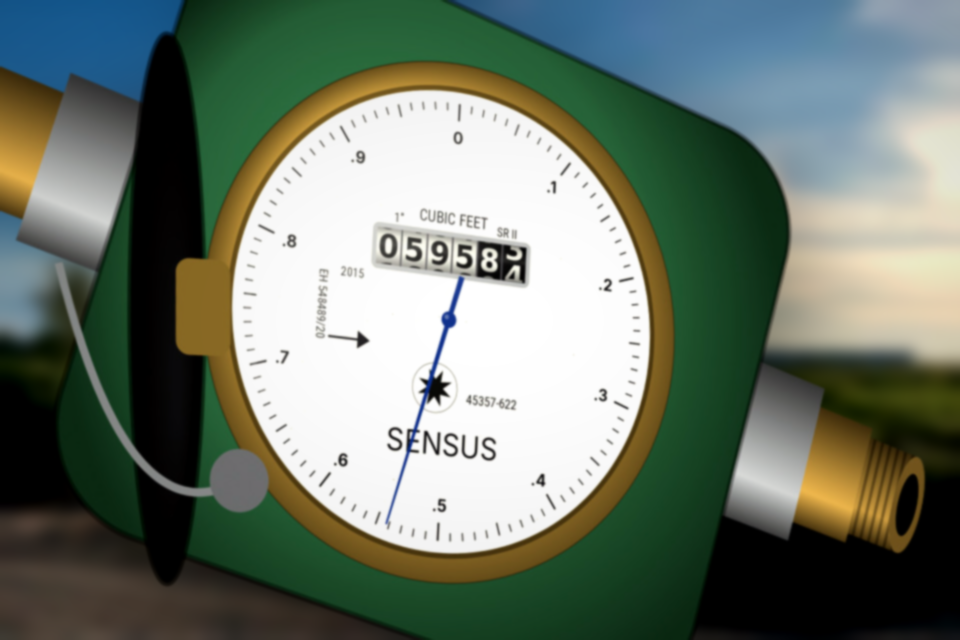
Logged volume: 59583.54 ft³
